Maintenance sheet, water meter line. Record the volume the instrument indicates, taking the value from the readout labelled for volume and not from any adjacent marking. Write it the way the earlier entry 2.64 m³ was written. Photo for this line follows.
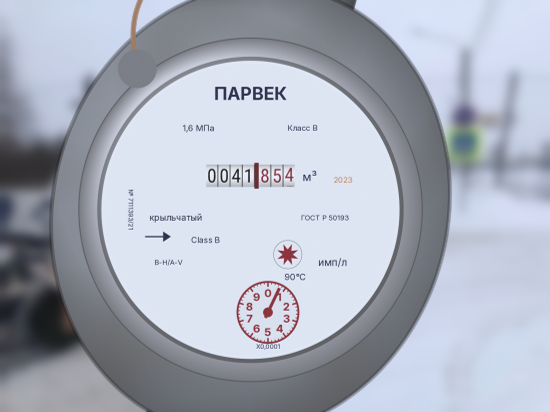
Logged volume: 41.8540 m³
